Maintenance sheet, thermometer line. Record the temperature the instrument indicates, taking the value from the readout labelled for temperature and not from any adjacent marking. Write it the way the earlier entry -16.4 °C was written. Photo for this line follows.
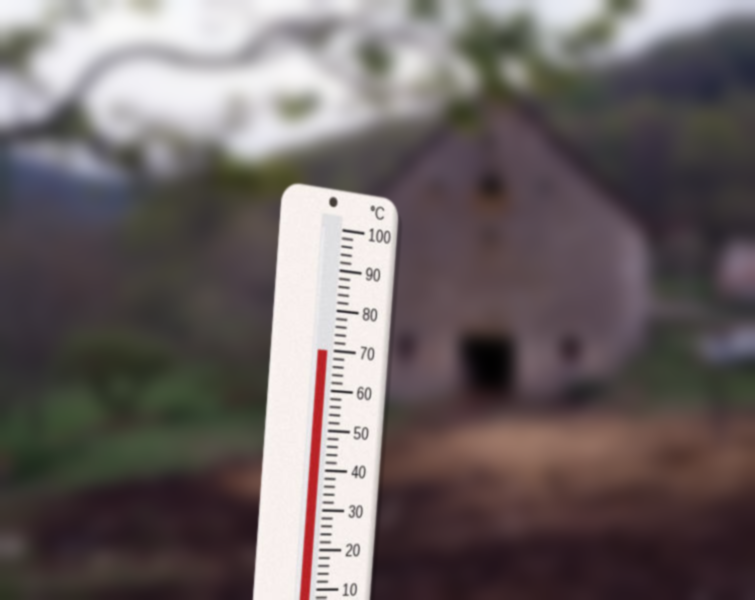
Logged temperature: 70 °C
